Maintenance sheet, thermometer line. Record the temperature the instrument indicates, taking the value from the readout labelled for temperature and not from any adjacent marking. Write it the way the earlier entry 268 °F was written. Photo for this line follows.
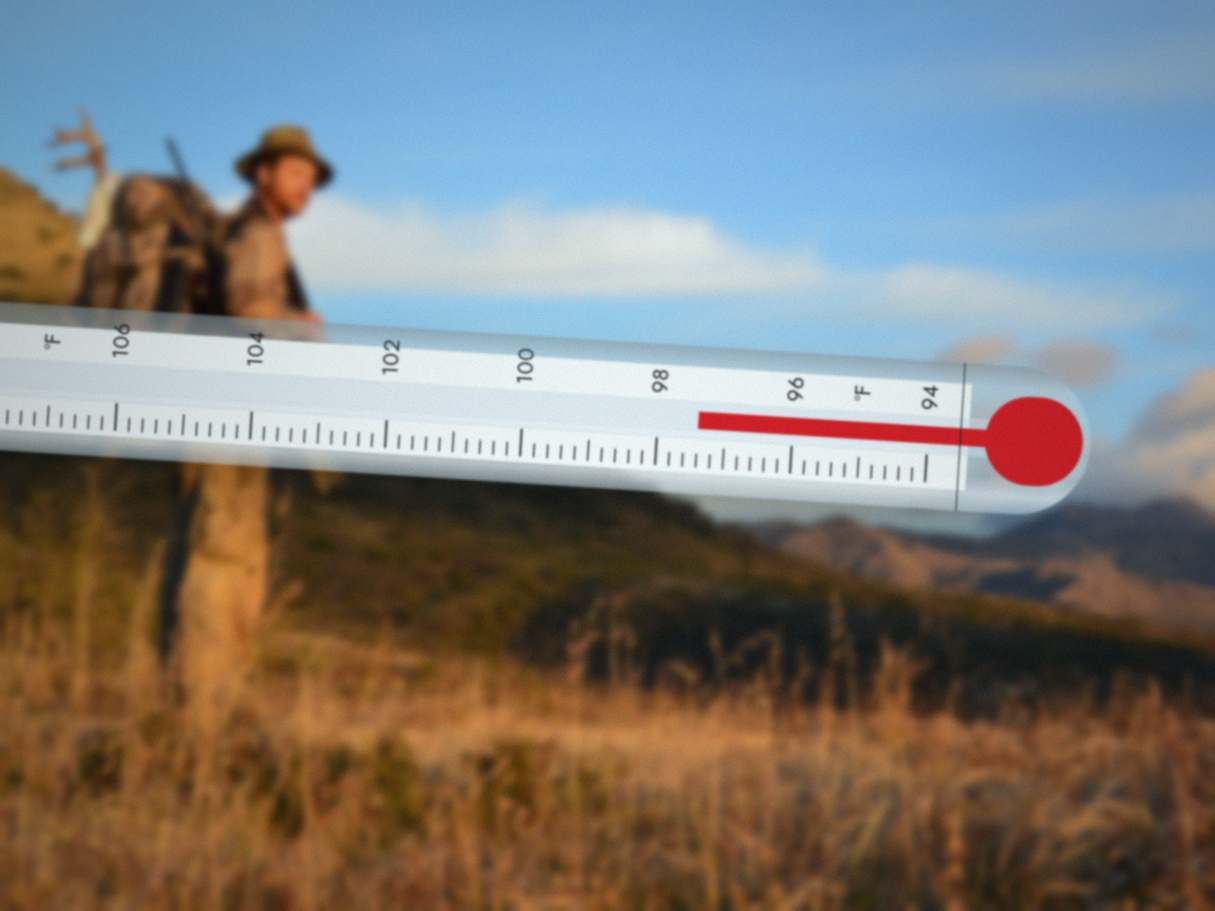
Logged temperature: 97.4 °F
